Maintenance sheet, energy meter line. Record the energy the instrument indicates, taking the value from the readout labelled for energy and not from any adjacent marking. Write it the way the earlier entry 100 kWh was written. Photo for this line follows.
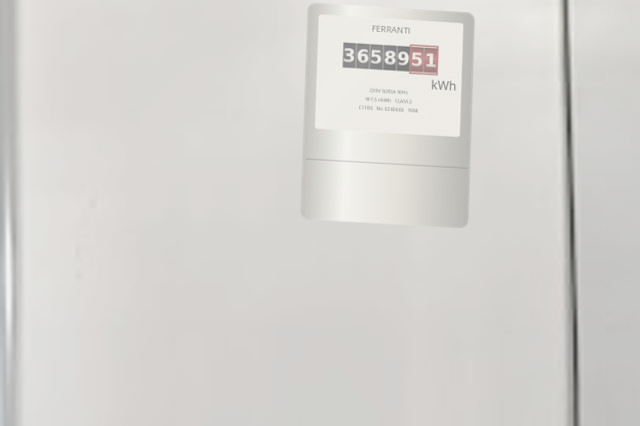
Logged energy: 36589.51 kWh
